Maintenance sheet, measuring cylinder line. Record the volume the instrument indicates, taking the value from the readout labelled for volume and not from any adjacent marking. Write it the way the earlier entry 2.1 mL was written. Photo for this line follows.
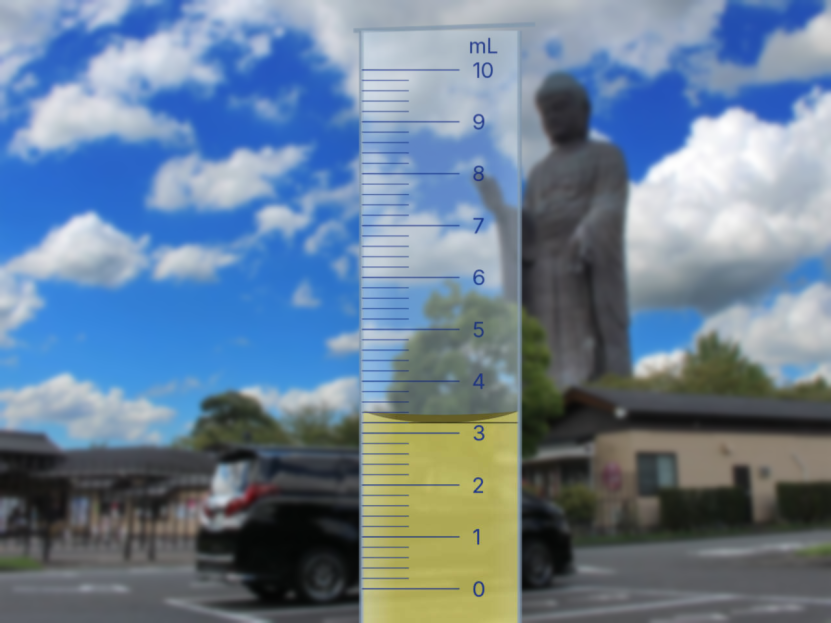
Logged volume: 3.2 mL
